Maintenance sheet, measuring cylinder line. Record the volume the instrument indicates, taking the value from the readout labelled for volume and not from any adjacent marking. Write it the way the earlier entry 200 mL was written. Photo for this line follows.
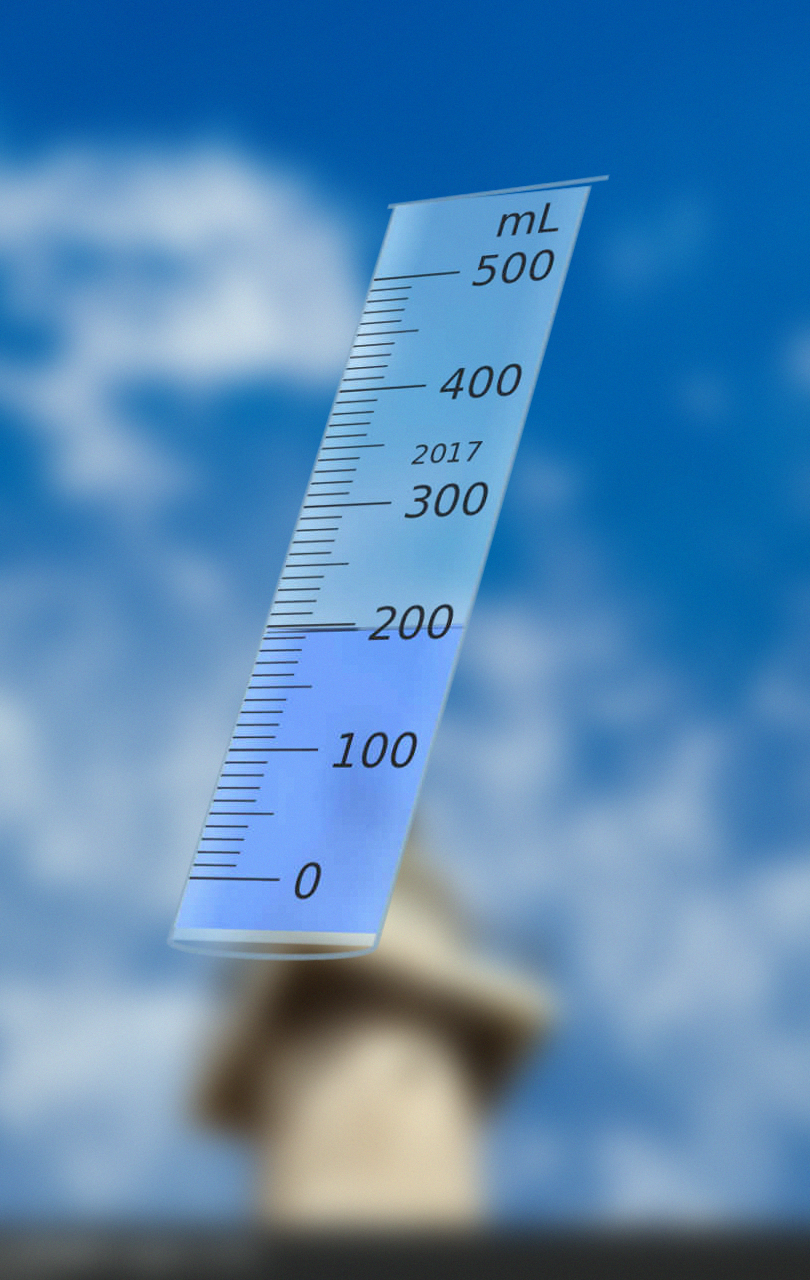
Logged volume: 195 mL
